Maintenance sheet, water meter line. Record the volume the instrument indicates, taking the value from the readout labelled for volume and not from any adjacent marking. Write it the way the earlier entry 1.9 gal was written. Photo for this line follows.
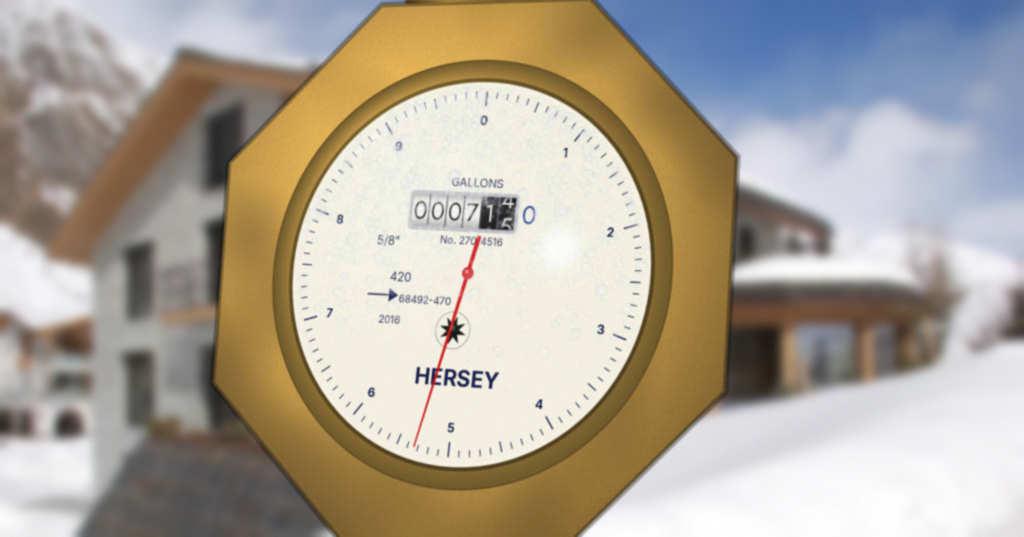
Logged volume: 7145.3 gal
